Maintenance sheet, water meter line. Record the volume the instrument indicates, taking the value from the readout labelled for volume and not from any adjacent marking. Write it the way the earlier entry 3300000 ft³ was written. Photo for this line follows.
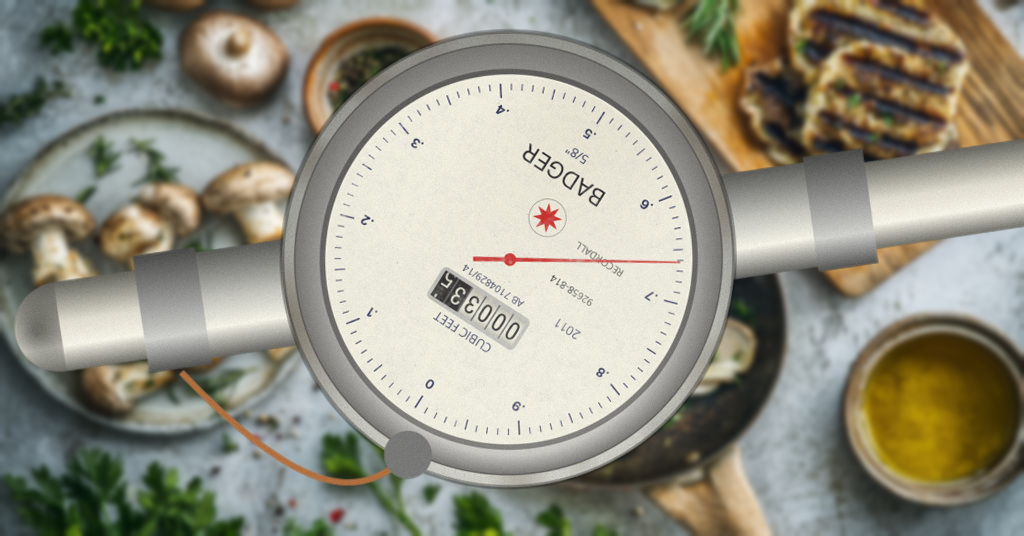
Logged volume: 334.66 ft³
